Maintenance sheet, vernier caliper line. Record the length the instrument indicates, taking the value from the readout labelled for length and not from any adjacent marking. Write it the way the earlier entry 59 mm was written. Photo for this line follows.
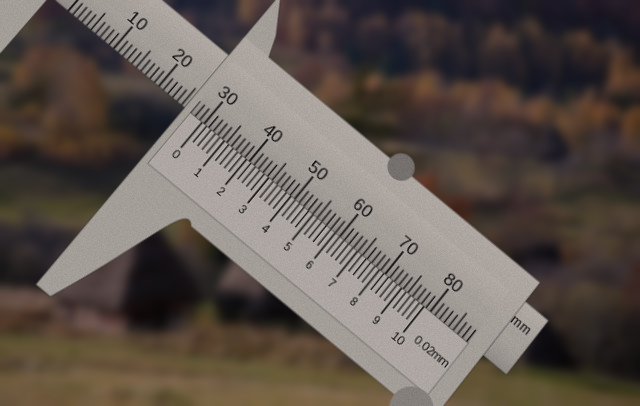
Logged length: 29.6 mm
